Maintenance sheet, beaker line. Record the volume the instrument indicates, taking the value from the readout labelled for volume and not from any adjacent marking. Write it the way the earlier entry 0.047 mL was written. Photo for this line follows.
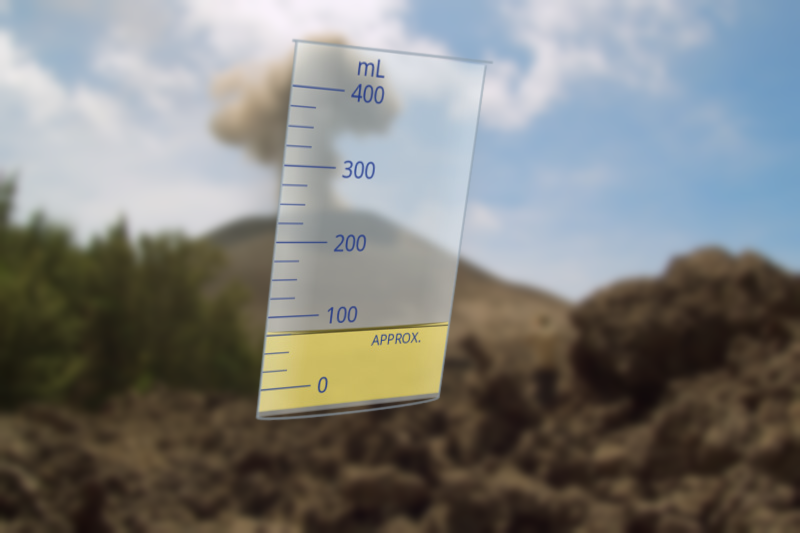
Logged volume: 75 mL
